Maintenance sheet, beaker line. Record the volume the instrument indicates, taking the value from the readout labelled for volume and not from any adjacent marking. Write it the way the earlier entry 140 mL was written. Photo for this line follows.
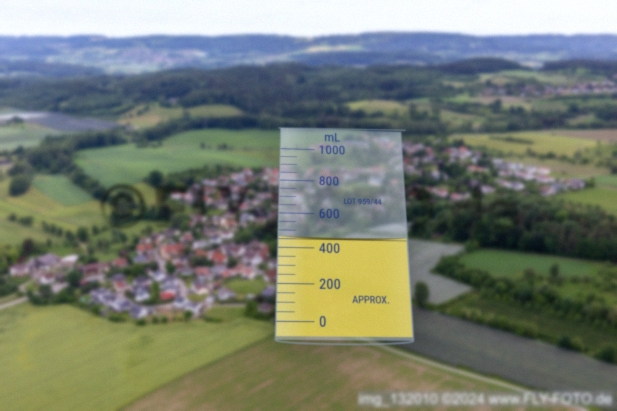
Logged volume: 450 mL
